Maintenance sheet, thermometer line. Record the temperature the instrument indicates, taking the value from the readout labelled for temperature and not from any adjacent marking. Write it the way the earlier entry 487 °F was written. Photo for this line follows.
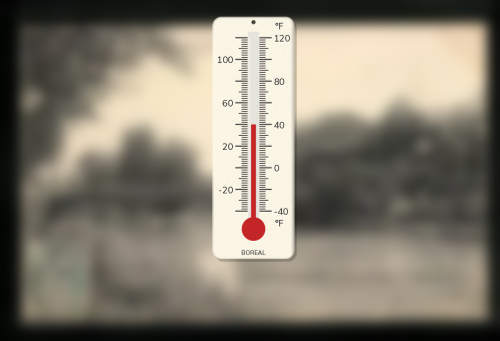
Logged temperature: 40 °F
